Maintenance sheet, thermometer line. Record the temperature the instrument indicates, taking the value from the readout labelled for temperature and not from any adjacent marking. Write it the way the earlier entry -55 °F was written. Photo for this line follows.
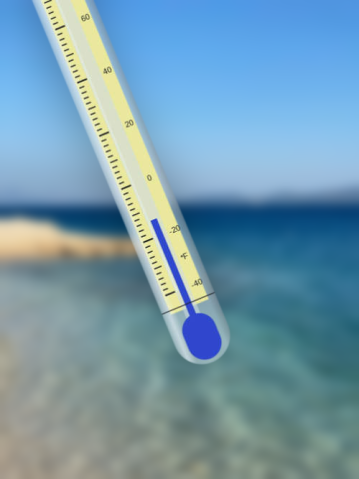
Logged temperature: -14 °F
